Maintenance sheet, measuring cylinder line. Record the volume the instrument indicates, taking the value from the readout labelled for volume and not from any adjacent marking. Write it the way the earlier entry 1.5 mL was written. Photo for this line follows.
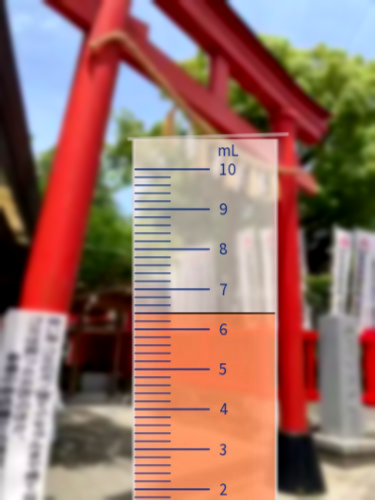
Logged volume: 6.4 mL
